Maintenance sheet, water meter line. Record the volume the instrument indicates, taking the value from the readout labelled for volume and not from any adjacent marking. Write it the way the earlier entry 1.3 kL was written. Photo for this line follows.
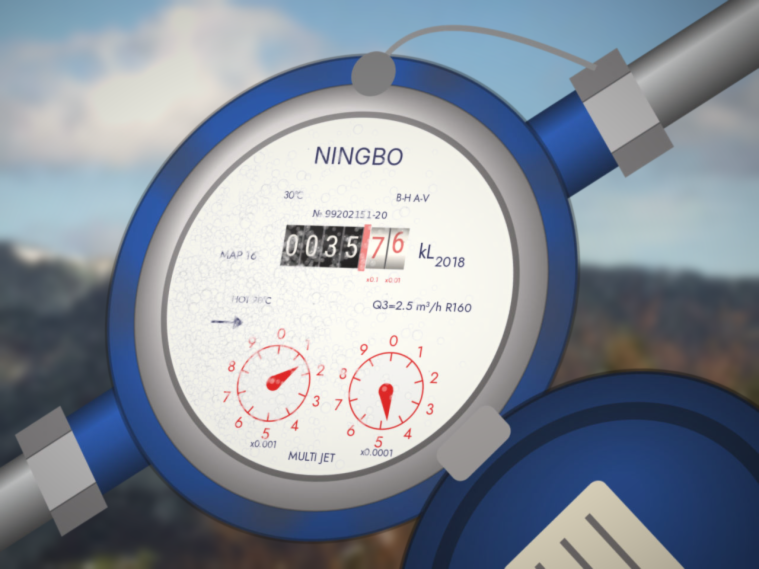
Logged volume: 35.7614 kL
